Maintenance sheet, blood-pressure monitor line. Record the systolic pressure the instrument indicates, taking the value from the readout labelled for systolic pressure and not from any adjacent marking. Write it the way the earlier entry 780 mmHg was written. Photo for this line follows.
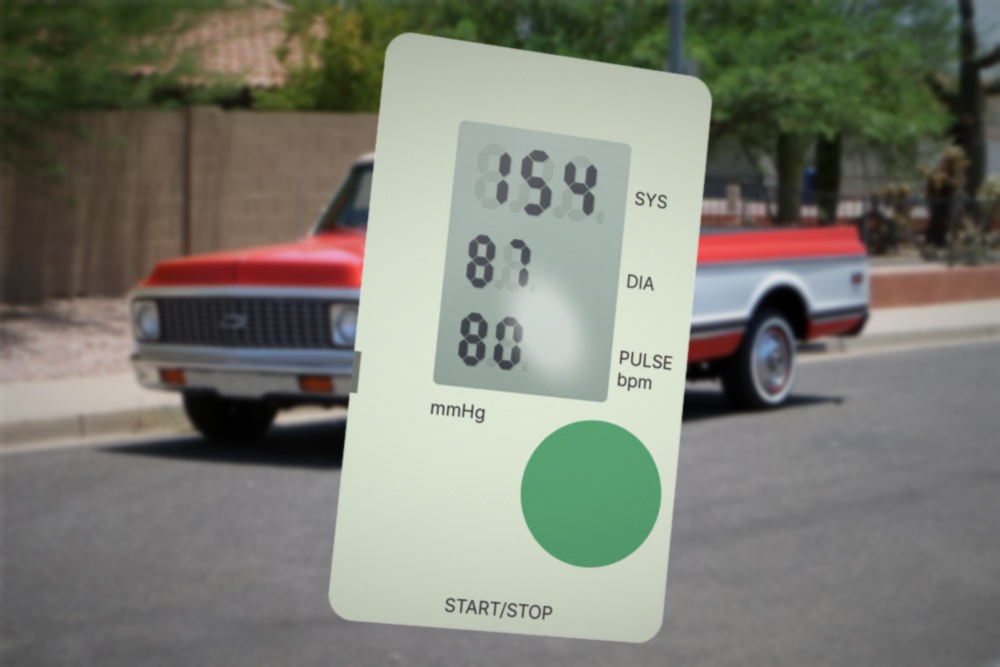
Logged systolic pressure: 154 mmHg
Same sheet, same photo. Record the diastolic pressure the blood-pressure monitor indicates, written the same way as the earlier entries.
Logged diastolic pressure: 87 mmHg
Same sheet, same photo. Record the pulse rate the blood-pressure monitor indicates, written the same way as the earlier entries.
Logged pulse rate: 80 bpm
